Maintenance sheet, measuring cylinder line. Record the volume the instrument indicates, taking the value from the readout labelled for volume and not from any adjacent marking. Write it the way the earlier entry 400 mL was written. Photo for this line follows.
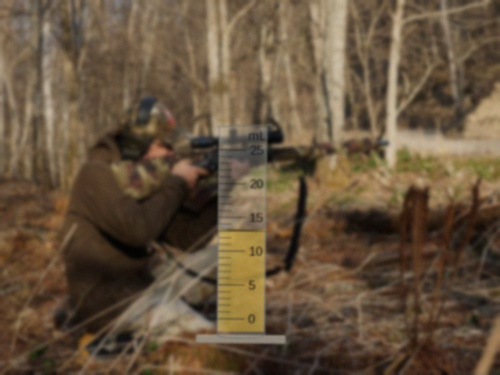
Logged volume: 13 mL
